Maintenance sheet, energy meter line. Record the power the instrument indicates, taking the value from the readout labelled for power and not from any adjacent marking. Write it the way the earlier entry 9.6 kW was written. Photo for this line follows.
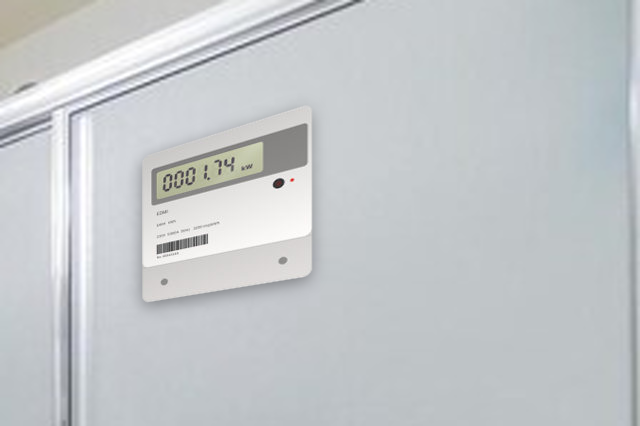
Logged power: 1.74 kW
